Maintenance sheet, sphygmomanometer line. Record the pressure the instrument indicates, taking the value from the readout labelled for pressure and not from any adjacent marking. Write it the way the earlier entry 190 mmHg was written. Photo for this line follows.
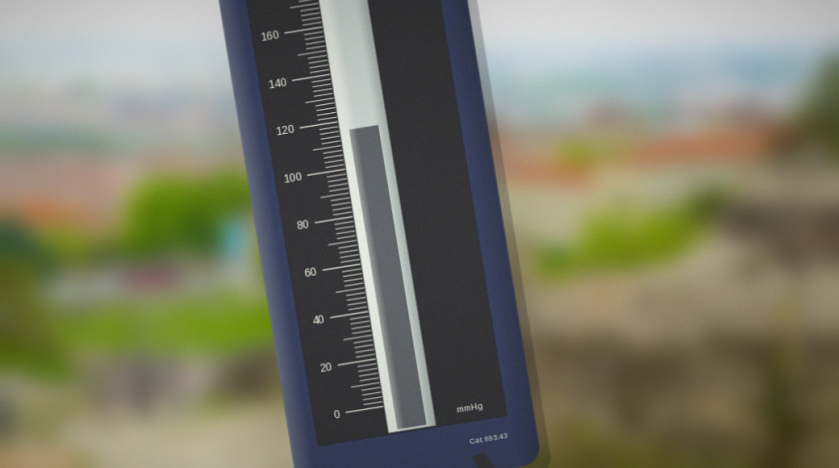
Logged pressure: 116 mmHg
